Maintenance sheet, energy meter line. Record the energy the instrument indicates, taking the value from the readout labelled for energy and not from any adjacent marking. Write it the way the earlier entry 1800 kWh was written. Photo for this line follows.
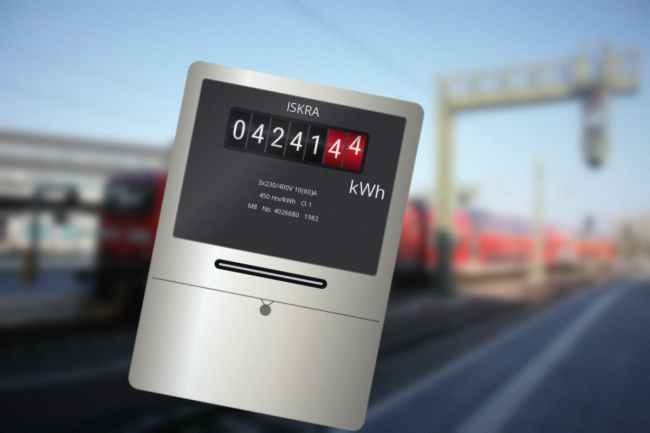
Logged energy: 4241.44 kWh
